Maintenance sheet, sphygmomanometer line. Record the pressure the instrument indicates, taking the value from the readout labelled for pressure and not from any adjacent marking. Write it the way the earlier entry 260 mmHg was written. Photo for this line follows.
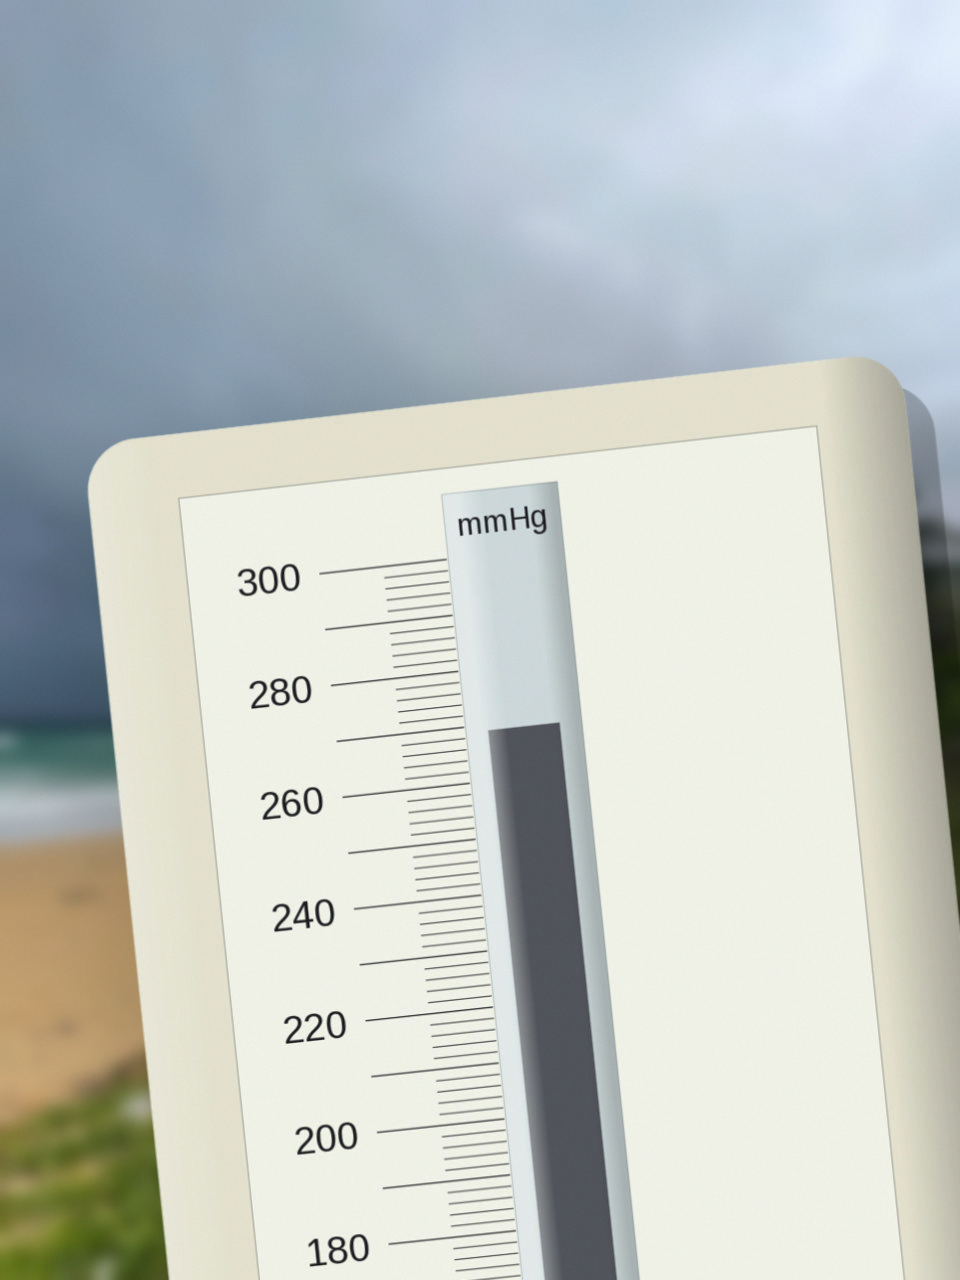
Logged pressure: 269 mmHg
